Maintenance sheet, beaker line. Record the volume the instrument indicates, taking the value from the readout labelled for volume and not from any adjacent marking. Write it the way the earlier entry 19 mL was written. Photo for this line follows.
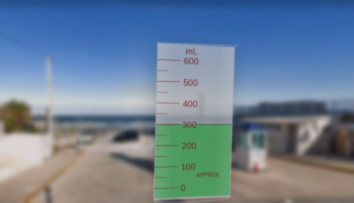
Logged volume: 300 mL
